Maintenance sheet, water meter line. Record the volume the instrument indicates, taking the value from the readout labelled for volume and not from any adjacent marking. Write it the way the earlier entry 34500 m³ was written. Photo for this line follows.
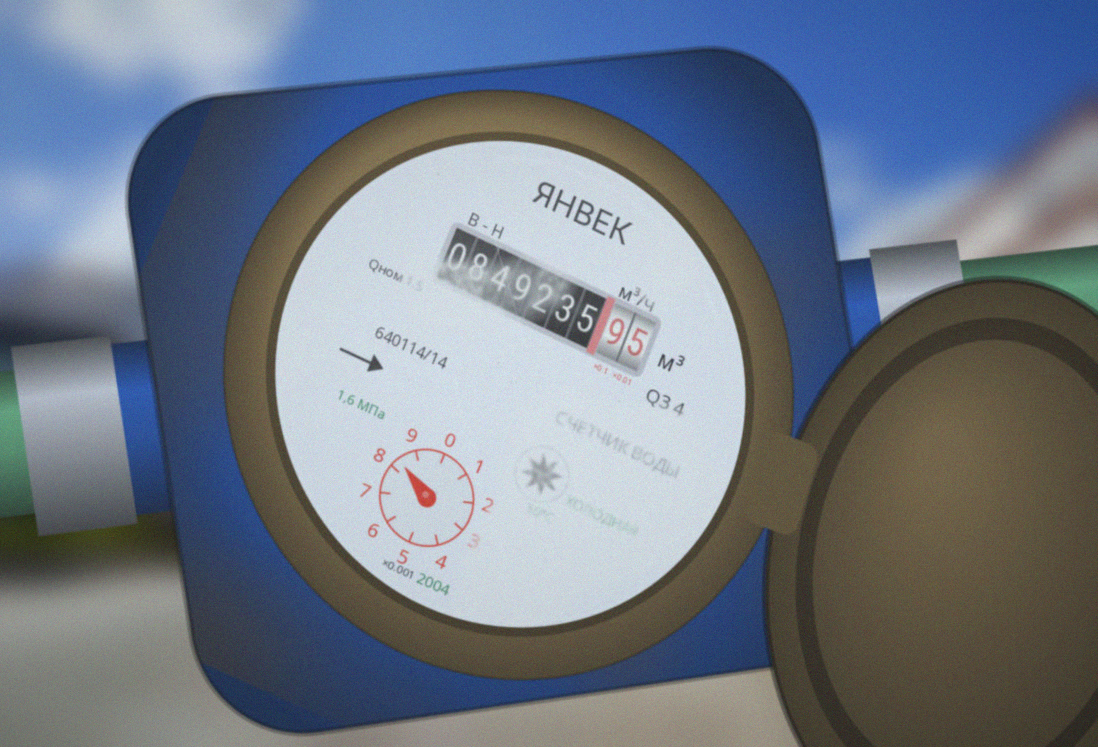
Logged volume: 849235.958 m³
